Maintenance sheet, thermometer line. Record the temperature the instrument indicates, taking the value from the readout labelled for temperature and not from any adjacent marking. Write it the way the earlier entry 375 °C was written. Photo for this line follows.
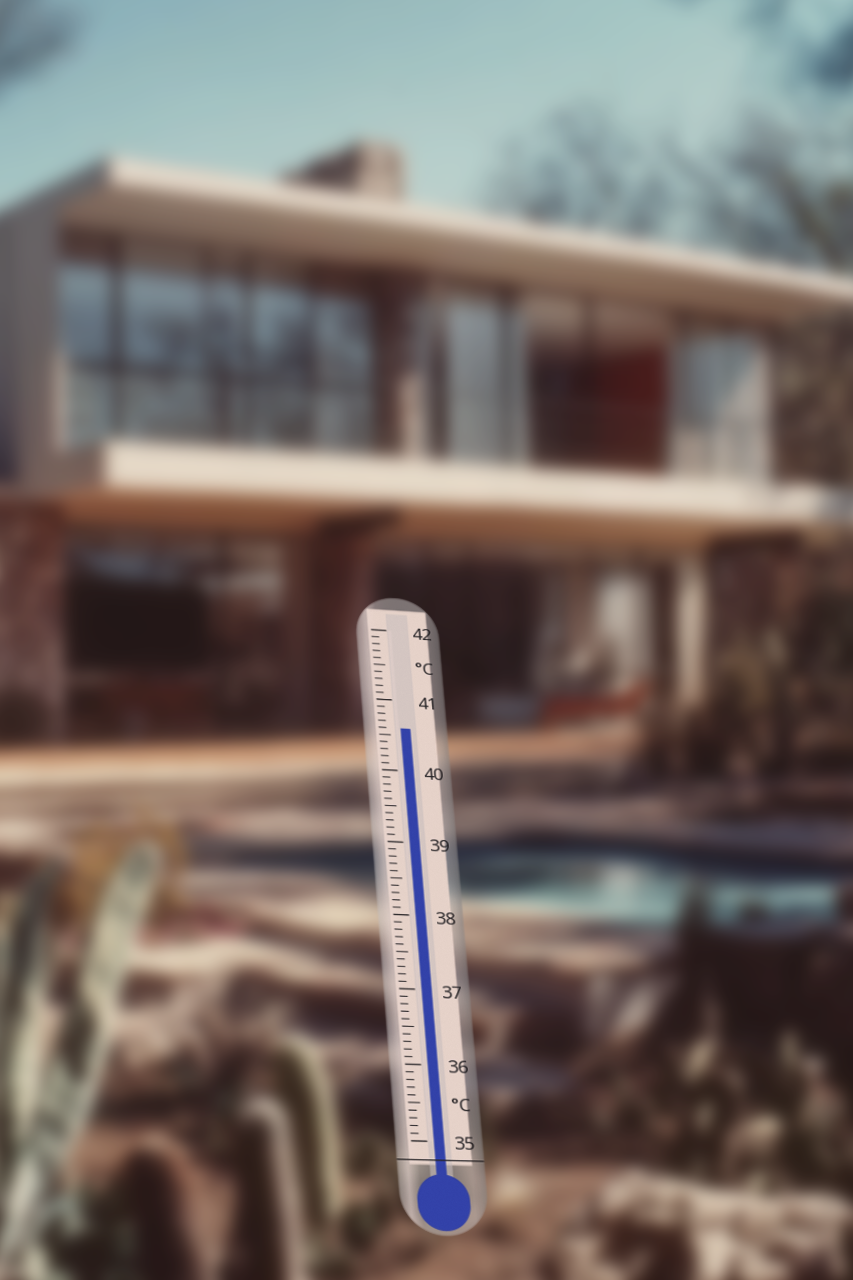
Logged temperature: 40.6 °C
